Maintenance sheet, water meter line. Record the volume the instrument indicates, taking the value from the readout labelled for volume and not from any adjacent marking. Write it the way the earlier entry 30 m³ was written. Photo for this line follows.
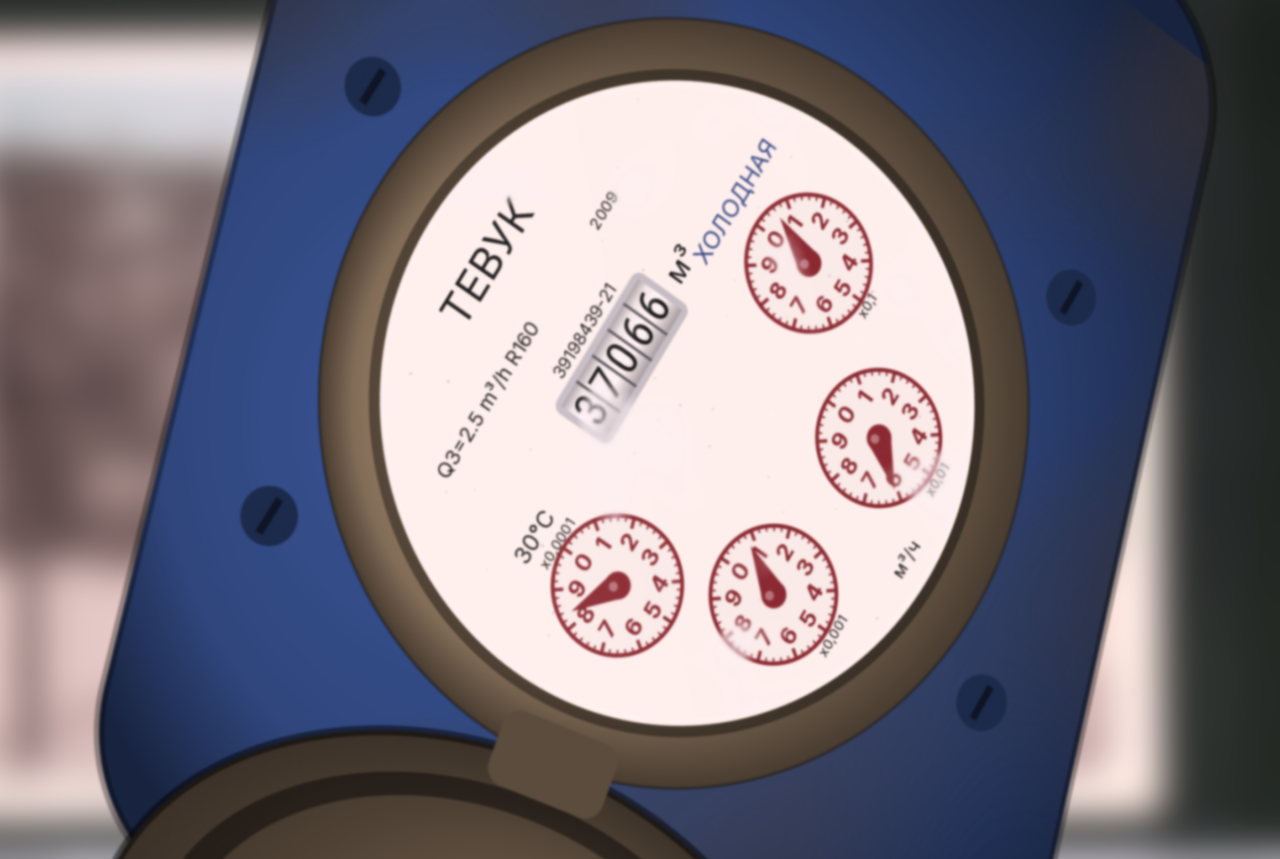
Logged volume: 37066.0608 m³
